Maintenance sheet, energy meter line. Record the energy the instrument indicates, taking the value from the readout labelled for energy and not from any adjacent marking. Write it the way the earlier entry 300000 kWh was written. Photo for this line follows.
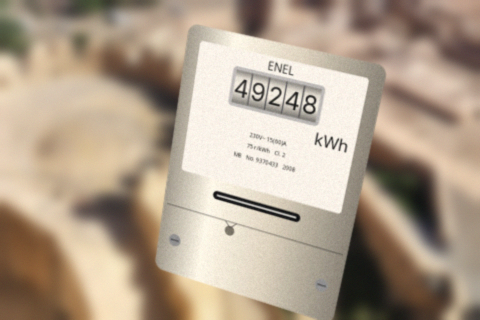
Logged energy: 49248 kWh
